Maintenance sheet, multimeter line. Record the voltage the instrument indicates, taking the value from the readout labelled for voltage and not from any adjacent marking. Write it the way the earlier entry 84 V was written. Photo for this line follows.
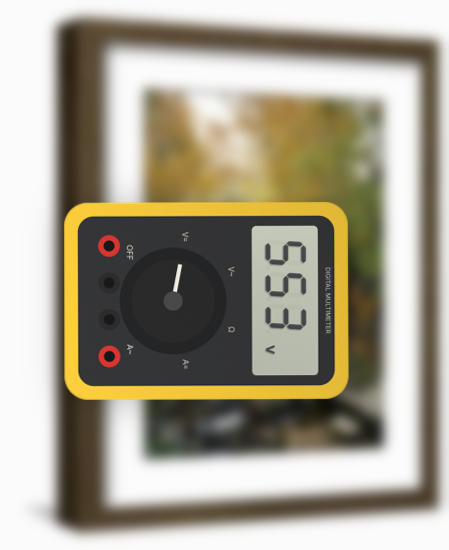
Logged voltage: 553 V
